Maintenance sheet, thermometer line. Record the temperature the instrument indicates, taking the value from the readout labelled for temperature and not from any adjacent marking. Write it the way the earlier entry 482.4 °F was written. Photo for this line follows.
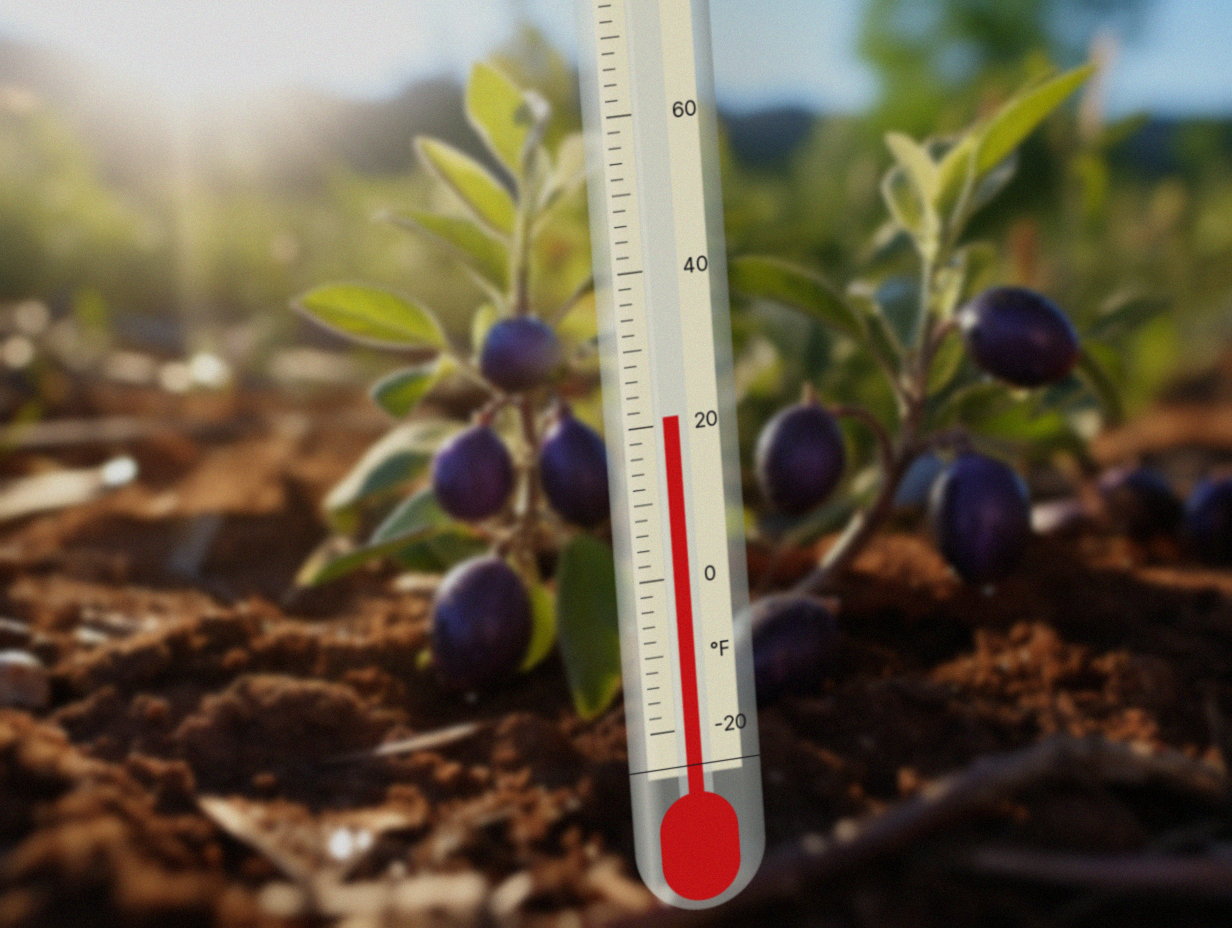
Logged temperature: 21 °F
